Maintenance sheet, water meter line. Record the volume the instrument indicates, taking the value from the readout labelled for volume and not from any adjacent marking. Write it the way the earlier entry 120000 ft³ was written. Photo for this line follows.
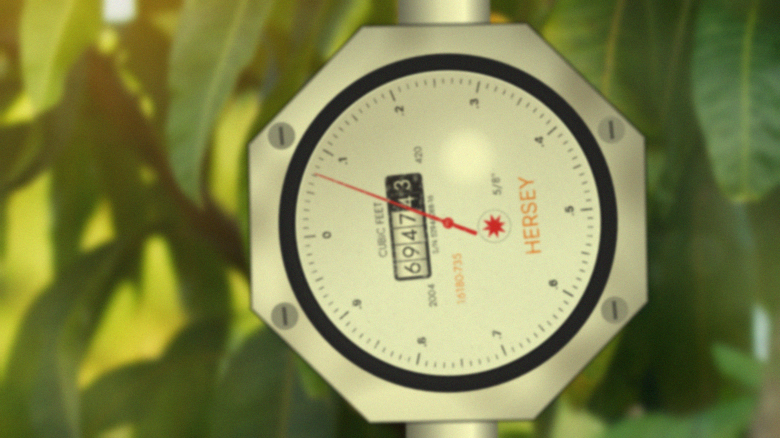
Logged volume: 694743.07 ft³
